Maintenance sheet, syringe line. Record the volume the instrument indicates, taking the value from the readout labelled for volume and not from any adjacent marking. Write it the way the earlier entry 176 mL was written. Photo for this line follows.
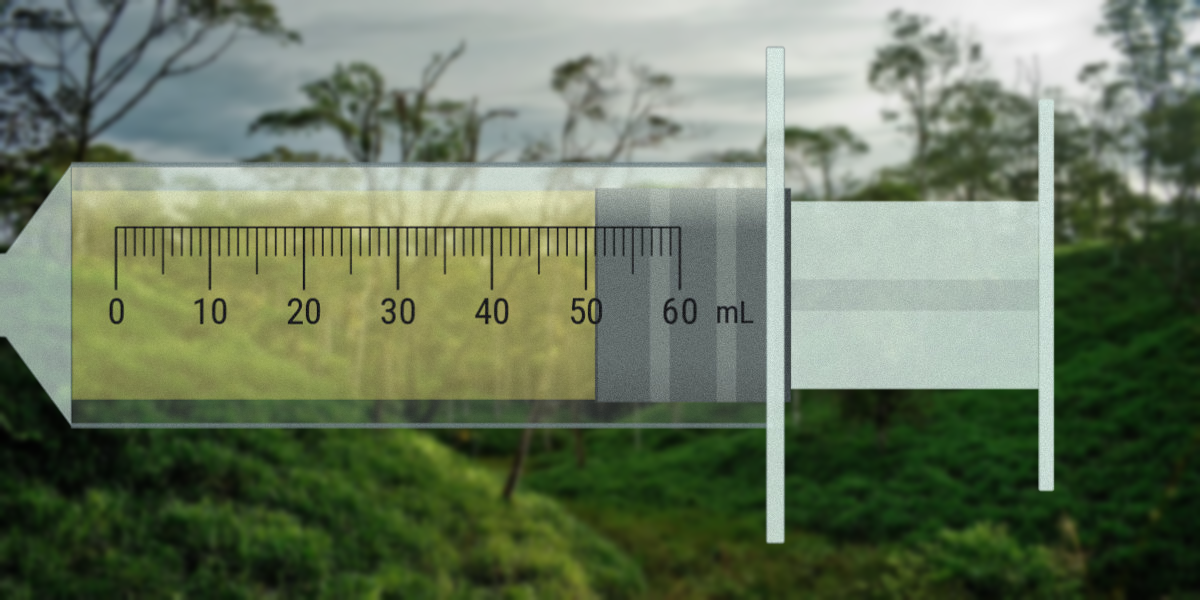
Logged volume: 51 mL
